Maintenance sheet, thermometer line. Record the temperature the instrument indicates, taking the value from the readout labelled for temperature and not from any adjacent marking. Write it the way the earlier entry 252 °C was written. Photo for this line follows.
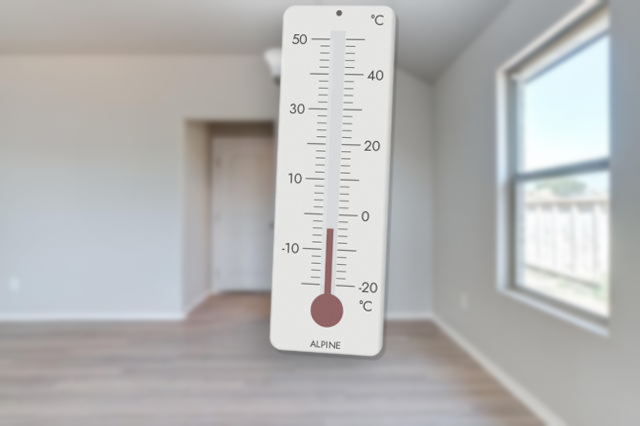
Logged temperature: -4 °C
